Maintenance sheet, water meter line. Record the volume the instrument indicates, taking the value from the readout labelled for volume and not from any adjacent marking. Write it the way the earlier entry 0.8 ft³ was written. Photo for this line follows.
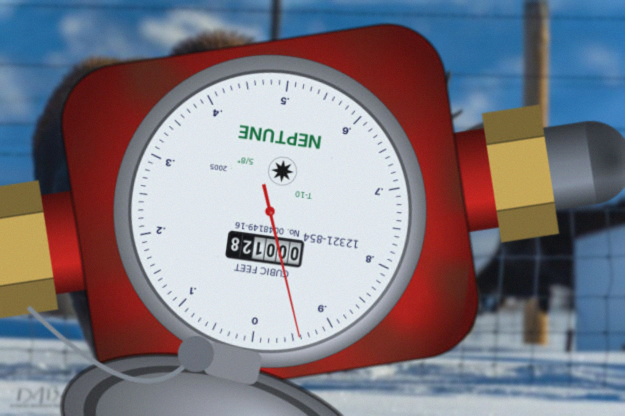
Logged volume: 127.94 ft³
